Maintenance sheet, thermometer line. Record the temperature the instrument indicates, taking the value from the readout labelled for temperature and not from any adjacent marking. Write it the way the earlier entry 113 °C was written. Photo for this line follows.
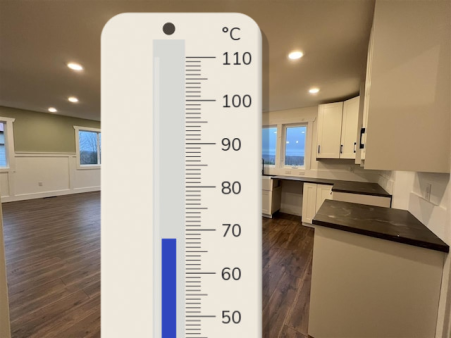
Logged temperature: 68 °C
